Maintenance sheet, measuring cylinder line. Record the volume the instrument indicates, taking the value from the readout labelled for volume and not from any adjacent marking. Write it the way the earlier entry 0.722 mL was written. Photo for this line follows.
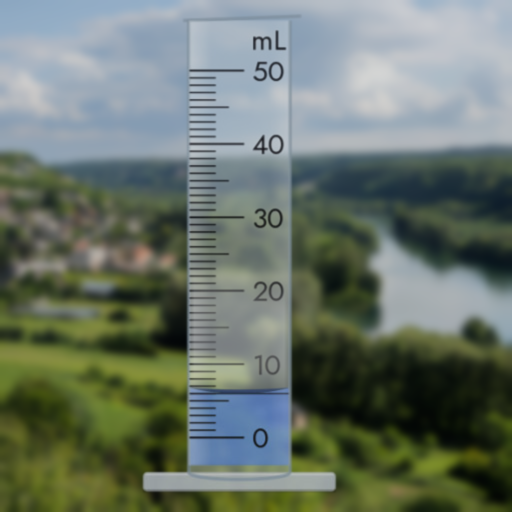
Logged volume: 6 mL
